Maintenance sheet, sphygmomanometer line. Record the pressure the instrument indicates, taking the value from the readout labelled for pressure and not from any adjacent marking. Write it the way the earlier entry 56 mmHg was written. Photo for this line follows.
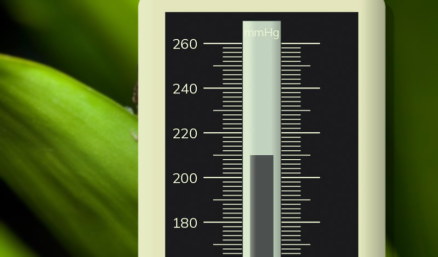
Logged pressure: 210 mmHg
